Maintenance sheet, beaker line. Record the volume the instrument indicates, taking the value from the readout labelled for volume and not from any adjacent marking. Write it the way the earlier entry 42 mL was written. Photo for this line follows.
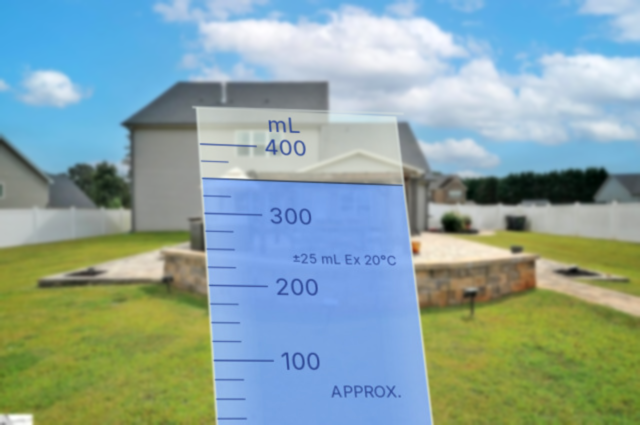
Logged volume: 350 mL
